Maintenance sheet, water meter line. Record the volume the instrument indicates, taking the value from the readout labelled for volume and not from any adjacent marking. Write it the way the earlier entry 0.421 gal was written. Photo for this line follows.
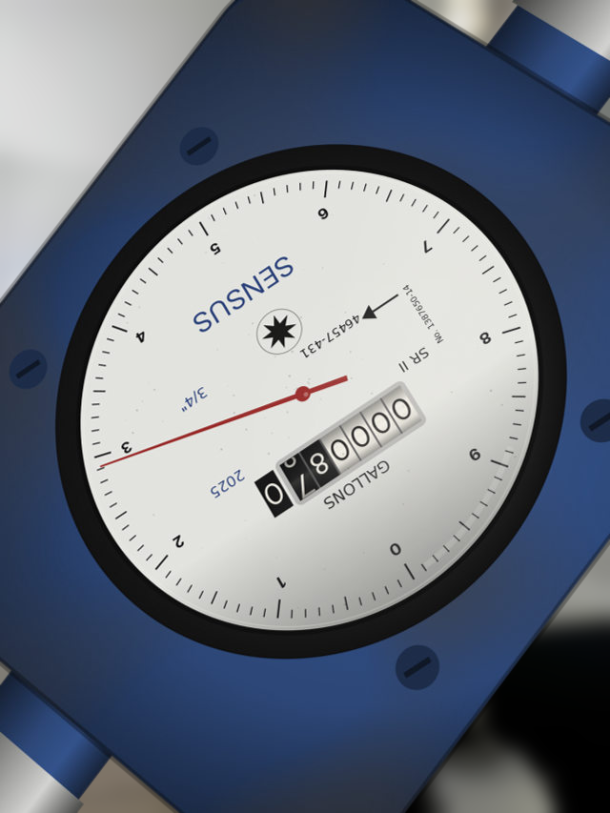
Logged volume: 872.9 gal
